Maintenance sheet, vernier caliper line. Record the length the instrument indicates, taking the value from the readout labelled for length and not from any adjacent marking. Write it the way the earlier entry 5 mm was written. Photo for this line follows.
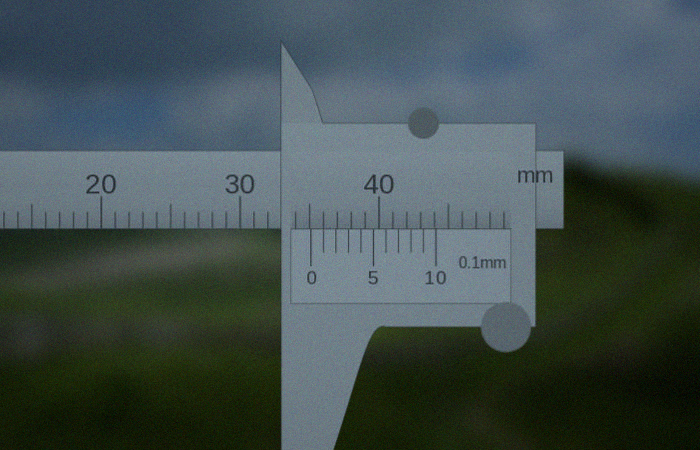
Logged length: 35.1 mm
